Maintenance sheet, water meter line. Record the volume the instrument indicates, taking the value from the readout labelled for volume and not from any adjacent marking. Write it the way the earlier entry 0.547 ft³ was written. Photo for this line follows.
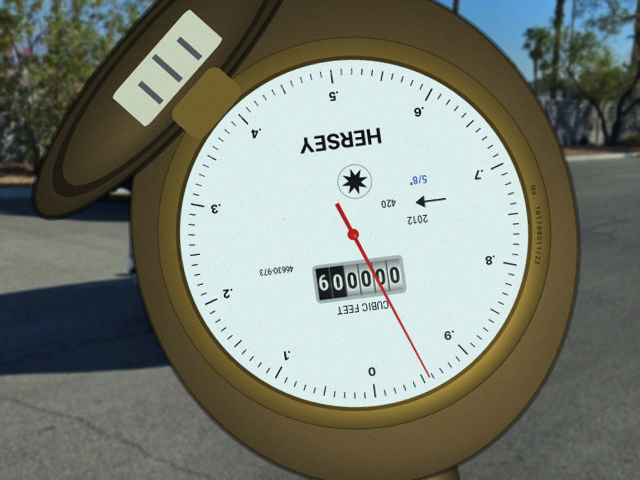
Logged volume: 8.94 ft³
